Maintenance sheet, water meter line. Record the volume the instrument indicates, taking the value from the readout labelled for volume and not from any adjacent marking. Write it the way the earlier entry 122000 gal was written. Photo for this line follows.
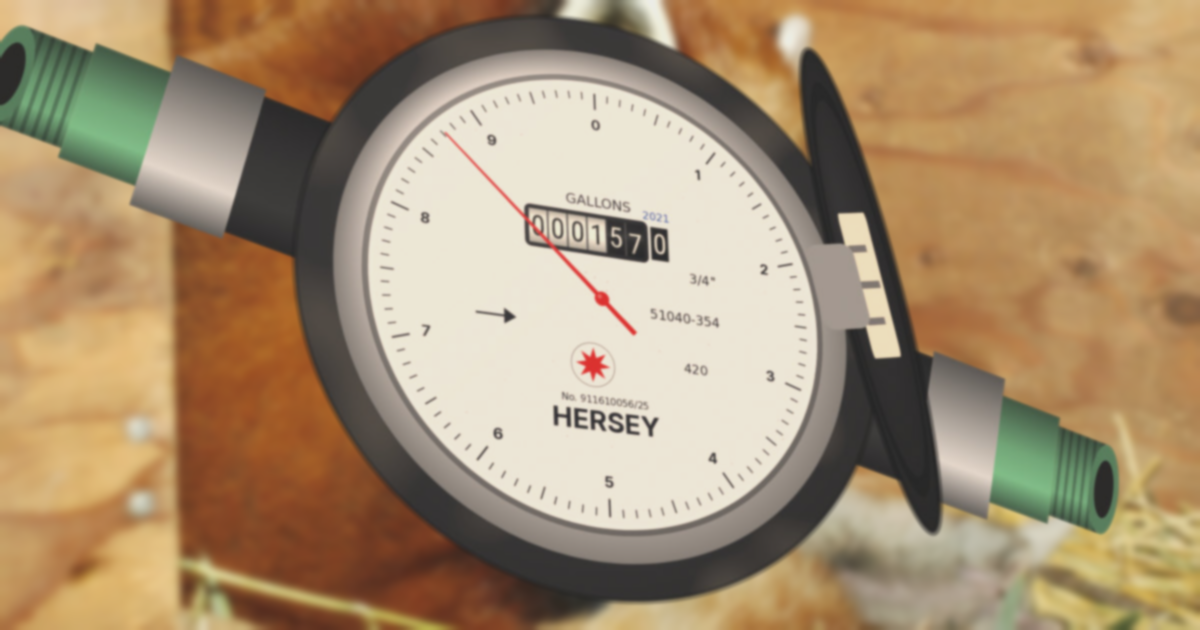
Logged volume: 1568.7 gal
